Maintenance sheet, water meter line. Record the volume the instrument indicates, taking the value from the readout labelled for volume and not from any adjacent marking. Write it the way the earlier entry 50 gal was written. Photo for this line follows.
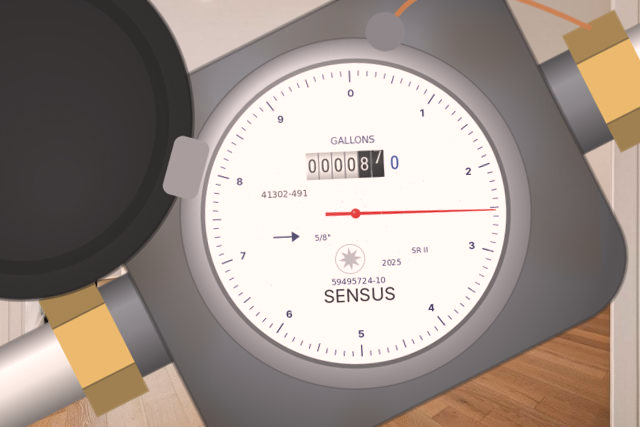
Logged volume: 872.5 gal
